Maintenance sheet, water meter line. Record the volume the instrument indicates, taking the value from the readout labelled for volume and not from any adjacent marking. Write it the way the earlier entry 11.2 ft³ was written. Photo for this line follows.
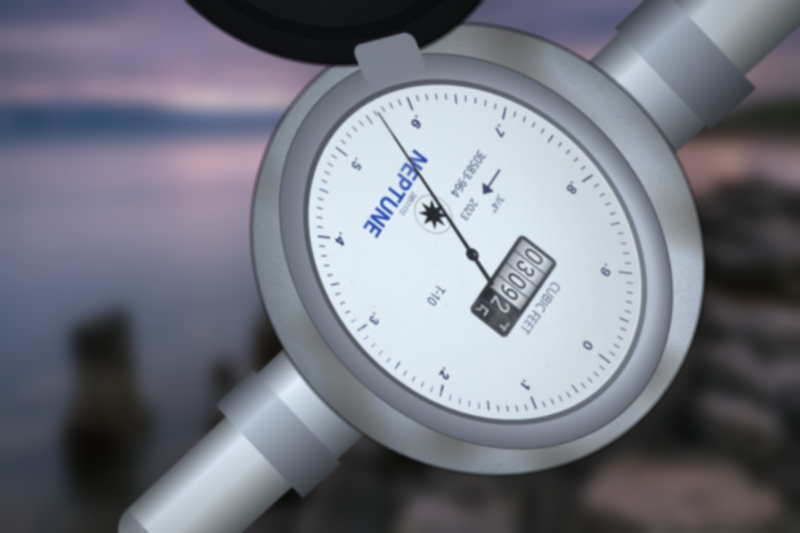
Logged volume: 30924.56 ft³
